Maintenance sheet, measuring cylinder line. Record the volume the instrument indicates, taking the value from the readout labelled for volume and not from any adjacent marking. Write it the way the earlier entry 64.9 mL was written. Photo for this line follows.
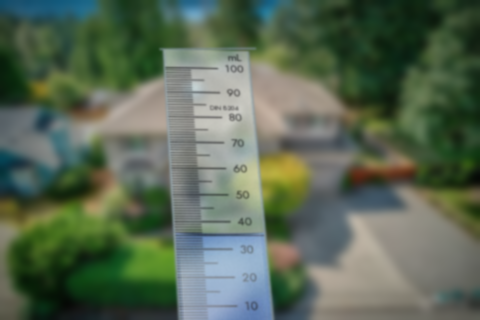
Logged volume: 35 mL
